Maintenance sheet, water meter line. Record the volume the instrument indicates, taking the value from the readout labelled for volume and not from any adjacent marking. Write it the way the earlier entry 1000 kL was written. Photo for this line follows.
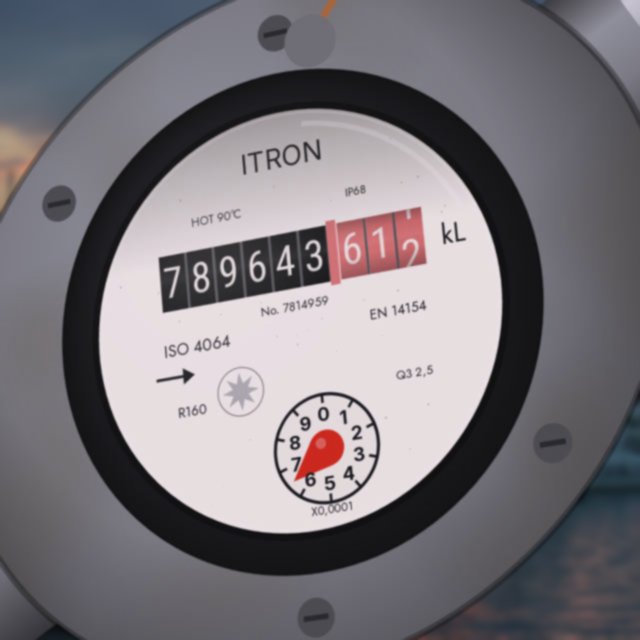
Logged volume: 789643.6116 kL
